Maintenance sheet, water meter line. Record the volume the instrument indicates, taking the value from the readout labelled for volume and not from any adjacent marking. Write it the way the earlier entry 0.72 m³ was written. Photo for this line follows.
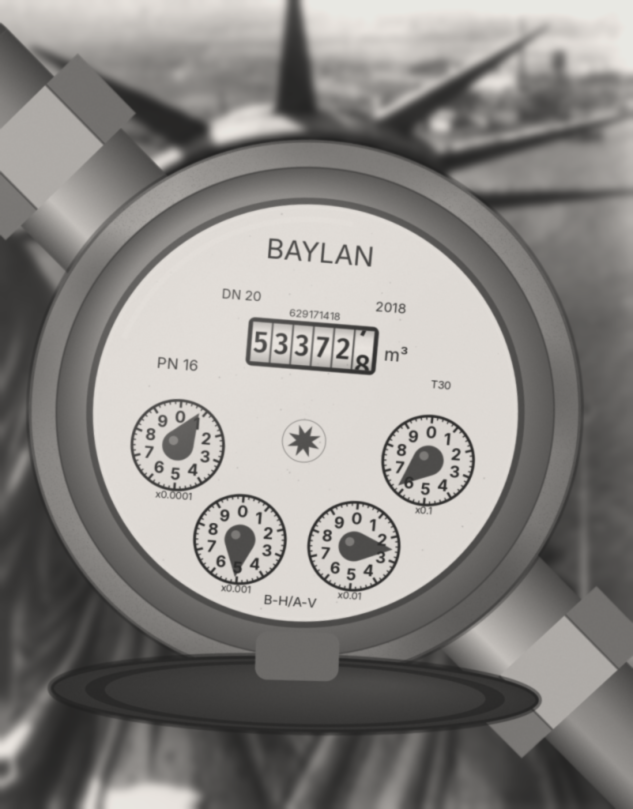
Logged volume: 533727.6250 m³
